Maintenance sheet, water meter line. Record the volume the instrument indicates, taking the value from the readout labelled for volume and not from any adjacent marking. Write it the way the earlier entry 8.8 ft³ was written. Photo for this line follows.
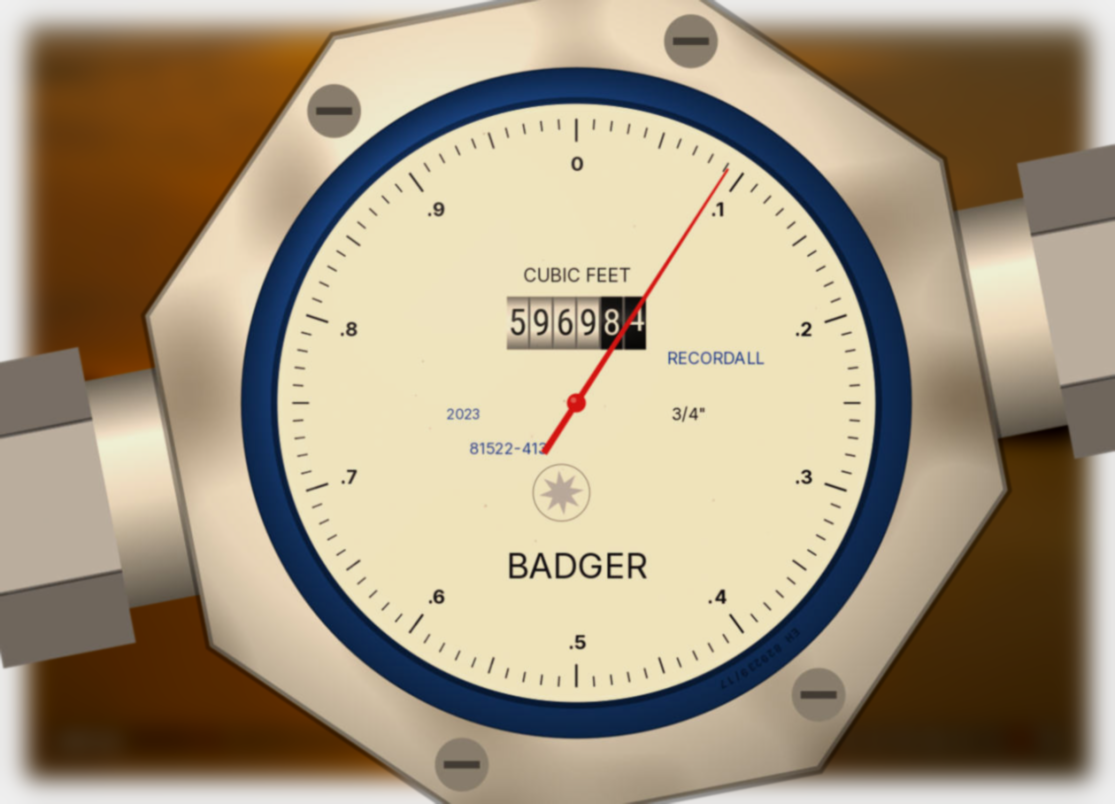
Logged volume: 596984.09 ft³
